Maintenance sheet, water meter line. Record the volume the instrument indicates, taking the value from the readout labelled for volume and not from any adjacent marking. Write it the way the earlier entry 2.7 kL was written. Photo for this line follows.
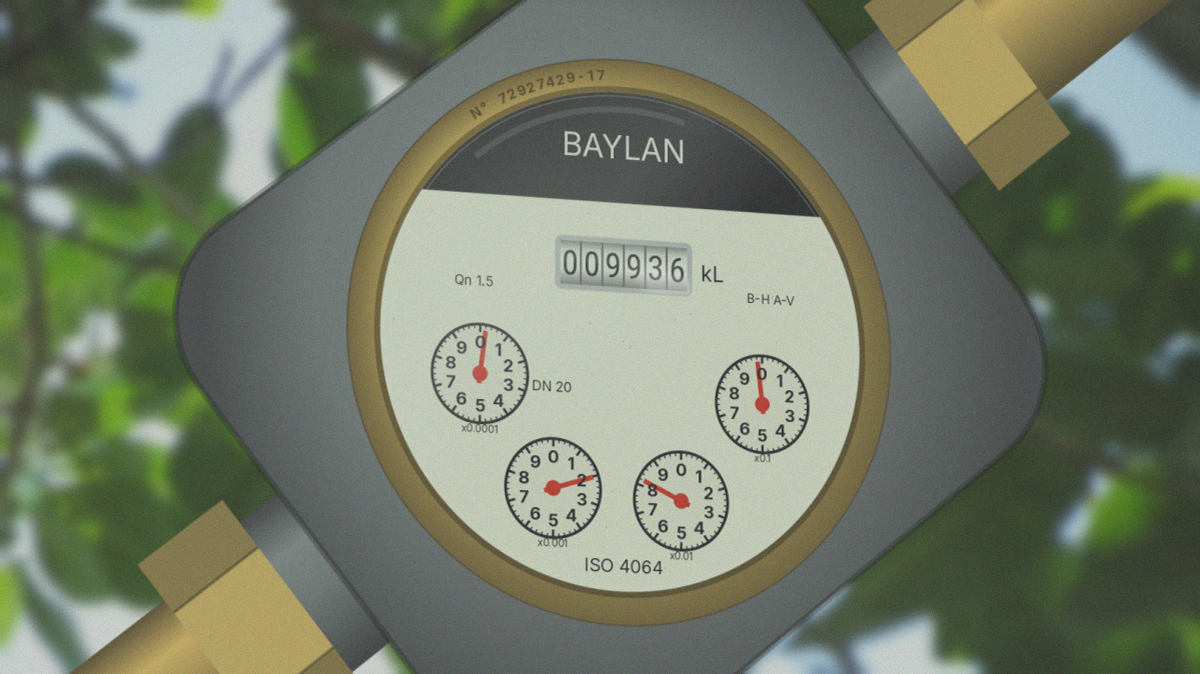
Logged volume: 9935.9820 kL
